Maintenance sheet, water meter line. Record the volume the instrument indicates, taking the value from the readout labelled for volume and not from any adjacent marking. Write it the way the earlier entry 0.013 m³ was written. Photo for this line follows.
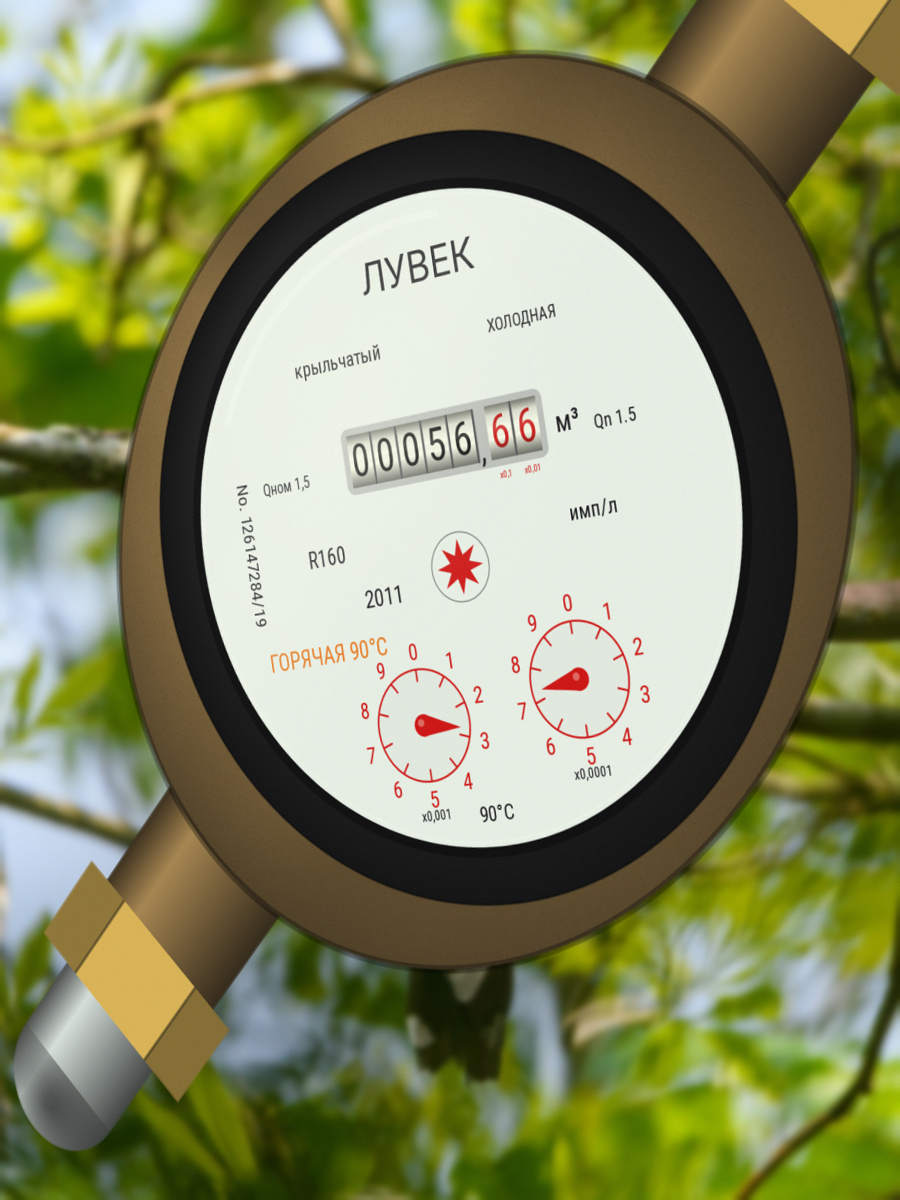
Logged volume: 56.6627 m³
